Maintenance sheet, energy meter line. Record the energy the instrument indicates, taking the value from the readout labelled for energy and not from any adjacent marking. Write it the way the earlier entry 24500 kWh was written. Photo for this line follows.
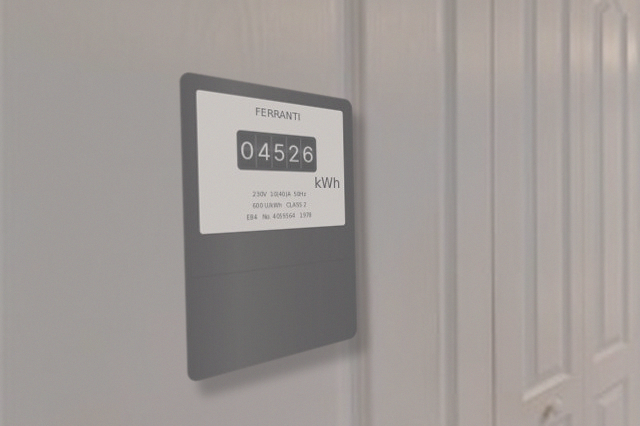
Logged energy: 4526 kWh
